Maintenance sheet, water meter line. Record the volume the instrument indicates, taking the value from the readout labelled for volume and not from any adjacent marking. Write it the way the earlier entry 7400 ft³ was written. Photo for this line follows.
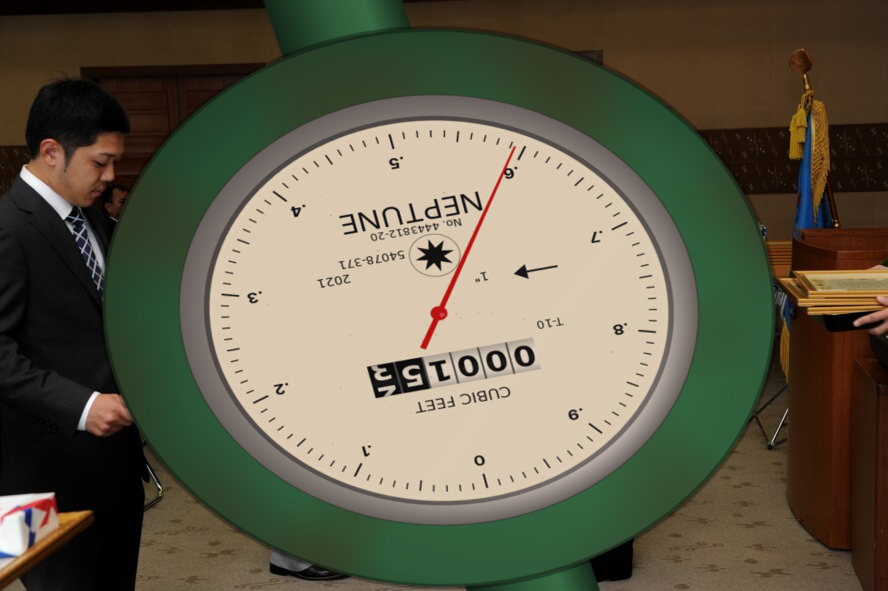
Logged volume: 152.59 ft³
